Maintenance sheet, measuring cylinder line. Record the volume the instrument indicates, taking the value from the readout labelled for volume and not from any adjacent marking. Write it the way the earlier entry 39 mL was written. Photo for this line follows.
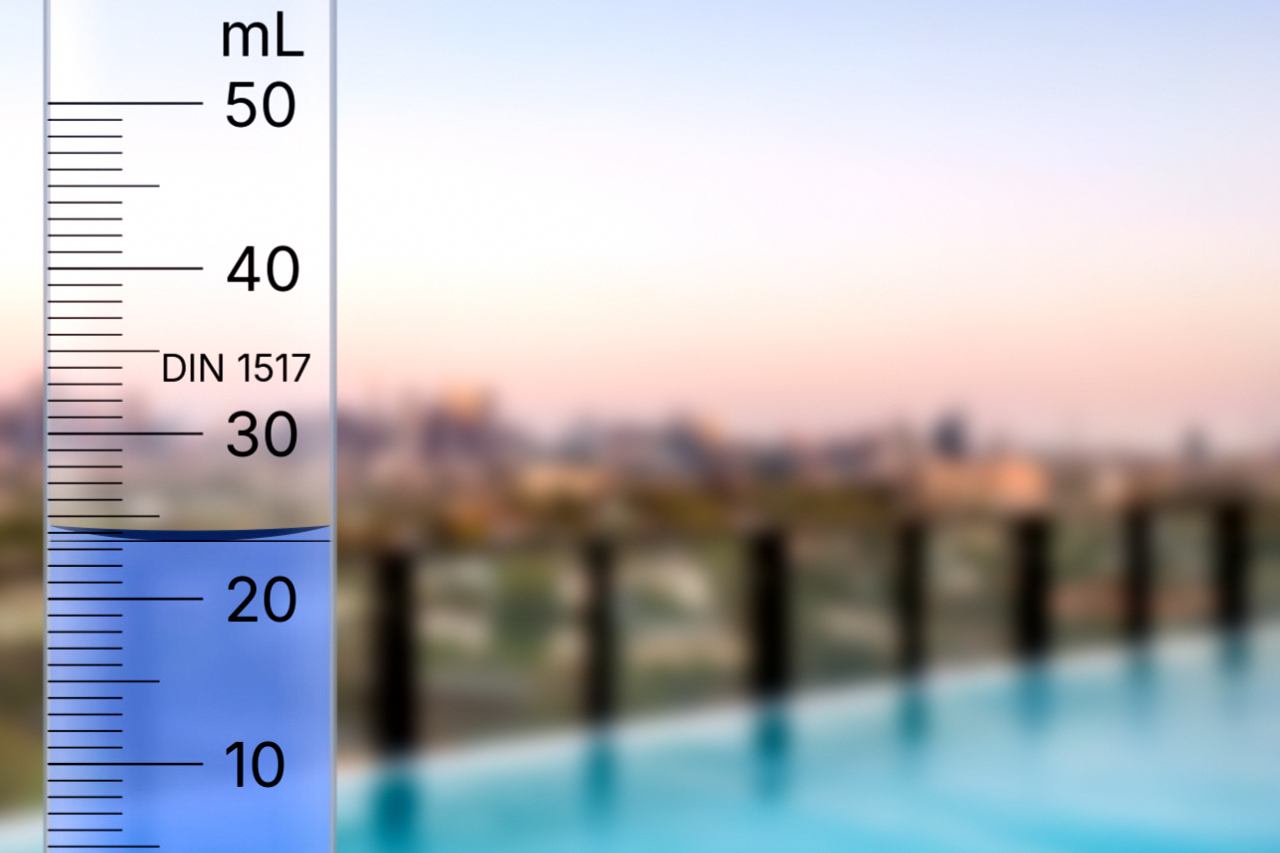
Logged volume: 23.5 mL
